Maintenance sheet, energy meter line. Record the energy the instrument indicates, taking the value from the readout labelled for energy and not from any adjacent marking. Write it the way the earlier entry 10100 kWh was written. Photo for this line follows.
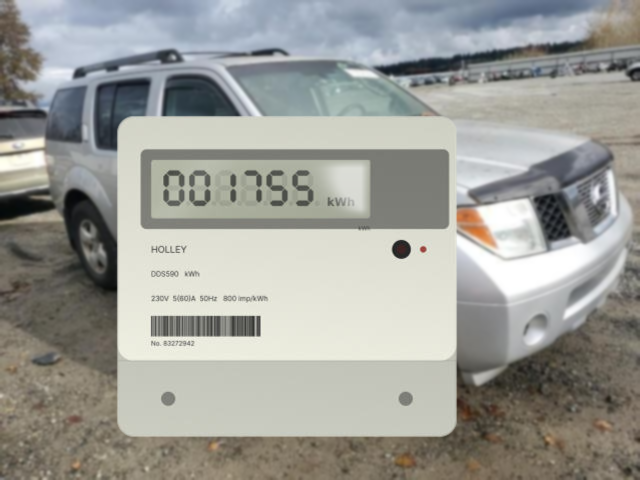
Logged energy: 1755 kWh
